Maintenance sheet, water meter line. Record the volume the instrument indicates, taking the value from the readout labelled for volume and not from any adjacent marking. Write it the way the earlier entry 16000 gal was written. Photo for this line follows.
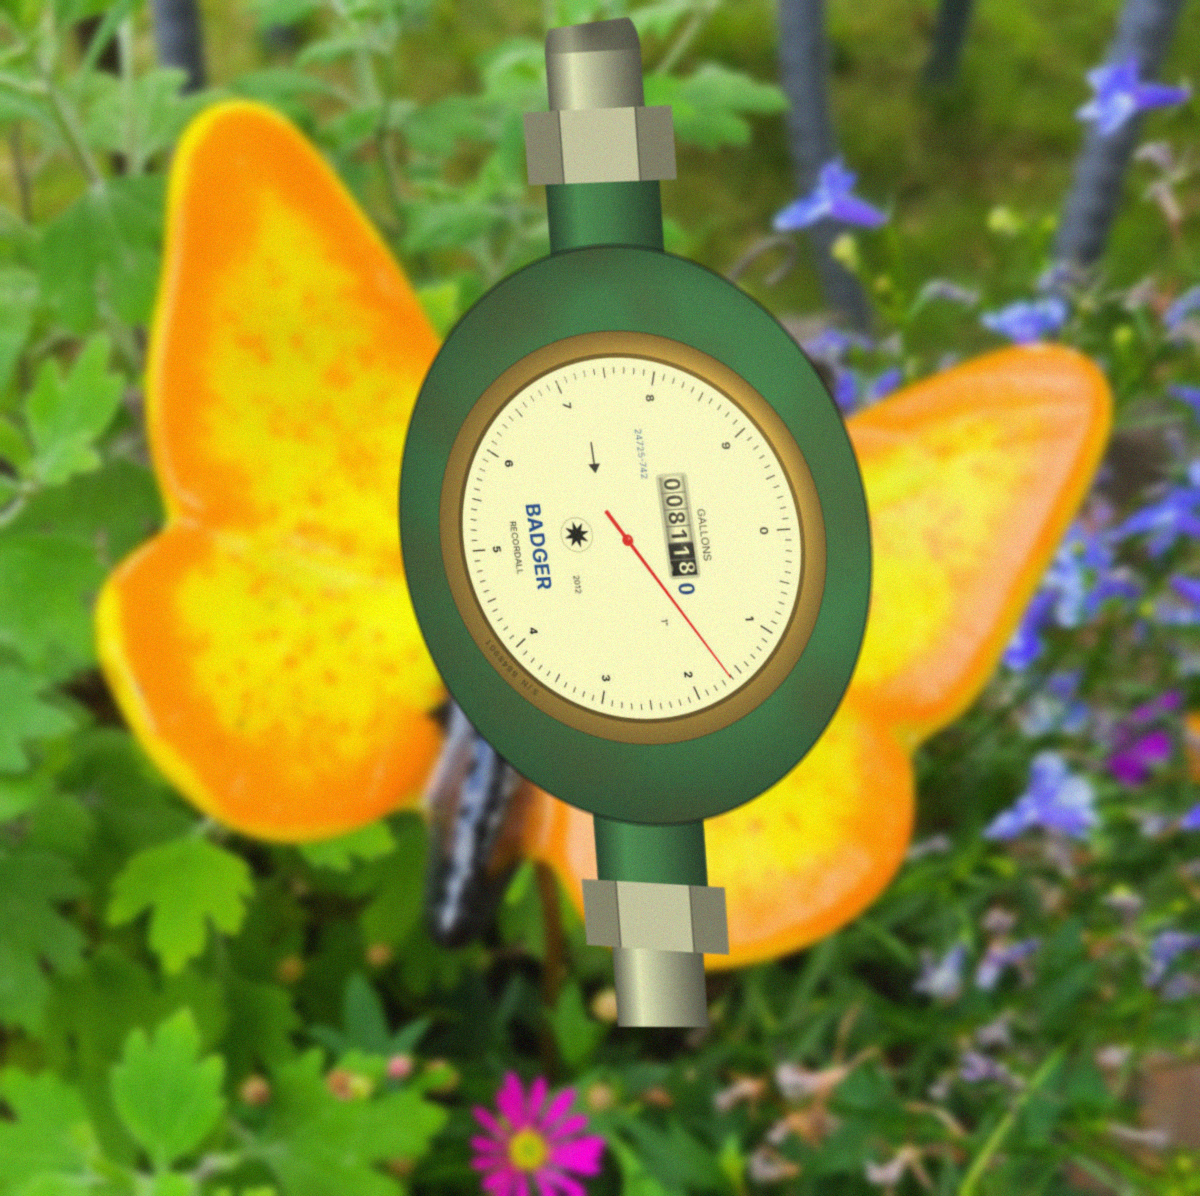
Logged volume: 81181.6 gal
